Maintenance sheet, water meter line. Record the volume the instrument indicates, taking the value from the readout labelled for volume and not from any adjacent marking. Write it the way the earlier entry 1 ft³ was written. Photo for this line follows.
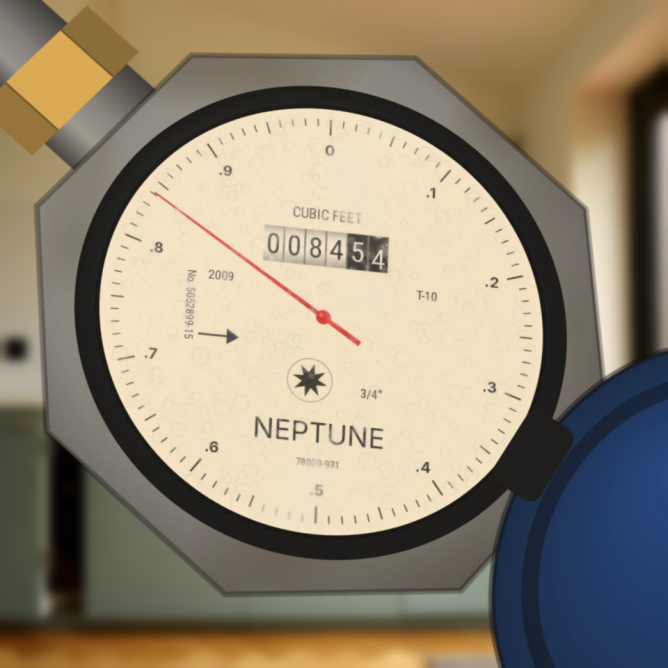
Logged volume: 8453.84 ft³
